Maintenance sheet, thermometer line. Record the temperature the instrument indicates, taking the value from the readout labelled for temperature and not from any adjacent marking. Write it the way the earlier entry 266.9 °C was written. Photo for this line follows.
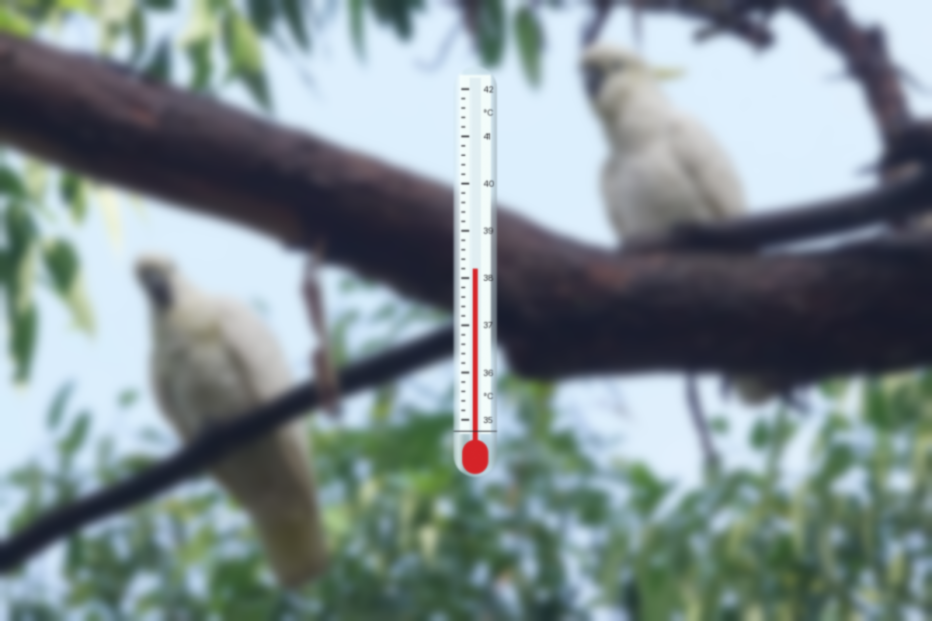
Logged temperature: 38.2 °C
